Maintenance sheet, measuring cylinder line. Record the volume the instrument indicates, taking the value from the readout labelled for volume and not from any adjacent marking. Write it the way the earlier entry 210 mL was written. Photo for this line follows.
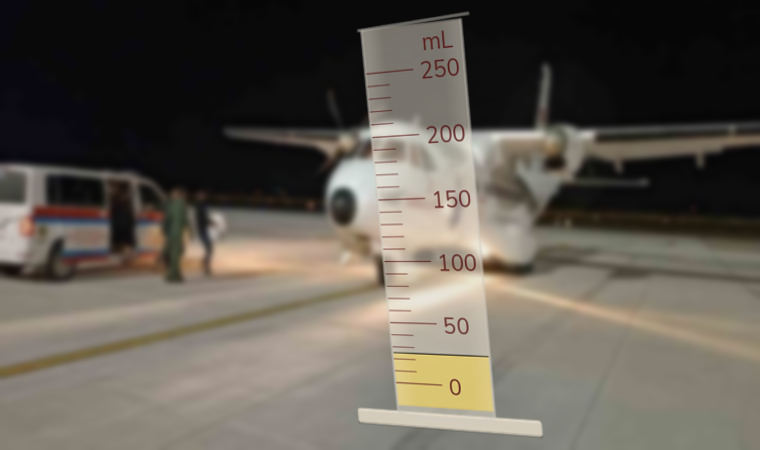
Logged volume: 25 mL
